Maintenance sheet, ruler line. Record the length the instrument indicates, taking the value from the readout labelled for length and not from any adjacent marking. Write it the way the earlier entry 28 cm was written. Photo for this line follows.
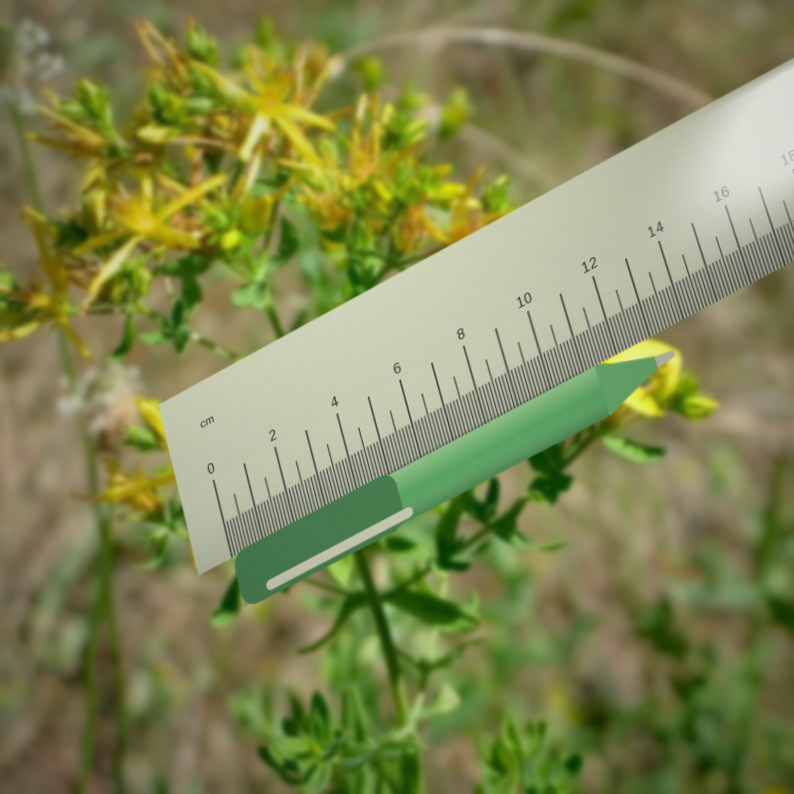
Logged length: 13.5 cm
